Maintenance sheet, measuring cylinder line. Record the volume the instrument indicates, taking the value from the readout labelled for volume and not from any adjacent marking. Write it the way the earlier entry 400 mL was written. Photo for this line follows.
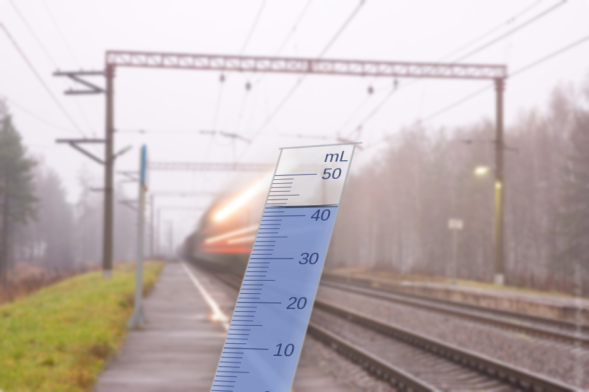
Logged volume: 42 mL
